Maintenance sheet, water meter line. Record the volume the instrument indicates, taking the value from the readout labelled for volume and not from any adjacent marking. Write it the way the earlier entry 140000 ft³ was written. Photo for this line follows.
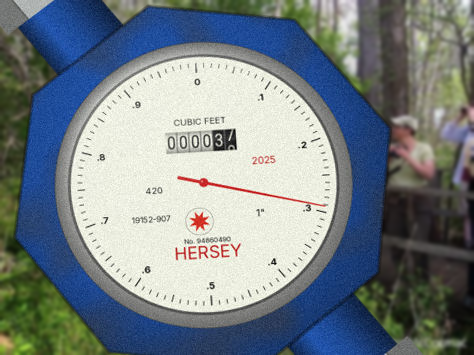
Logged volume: 37.29 ft³
